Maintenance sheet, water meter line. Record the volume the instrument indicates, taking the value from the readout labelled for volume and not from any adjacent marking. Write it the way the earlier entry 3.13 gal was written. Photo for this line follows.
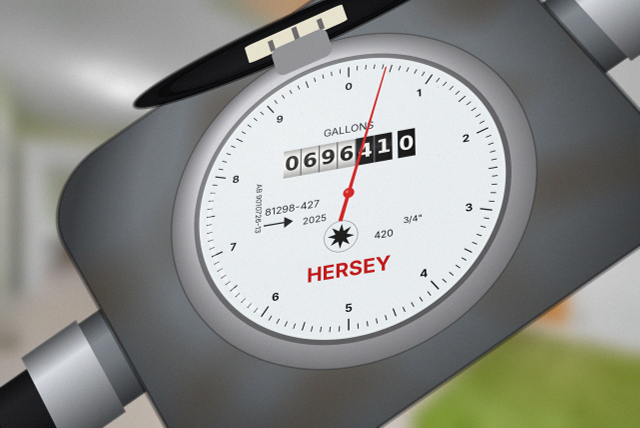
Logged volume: 696410.4 gal
